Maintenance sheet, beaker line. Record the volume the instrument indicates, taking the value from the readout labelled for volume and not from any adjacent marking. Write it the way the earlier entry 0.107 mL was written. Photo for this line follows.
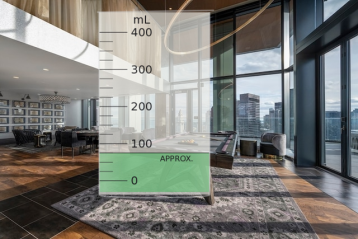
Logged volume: 75 mL
